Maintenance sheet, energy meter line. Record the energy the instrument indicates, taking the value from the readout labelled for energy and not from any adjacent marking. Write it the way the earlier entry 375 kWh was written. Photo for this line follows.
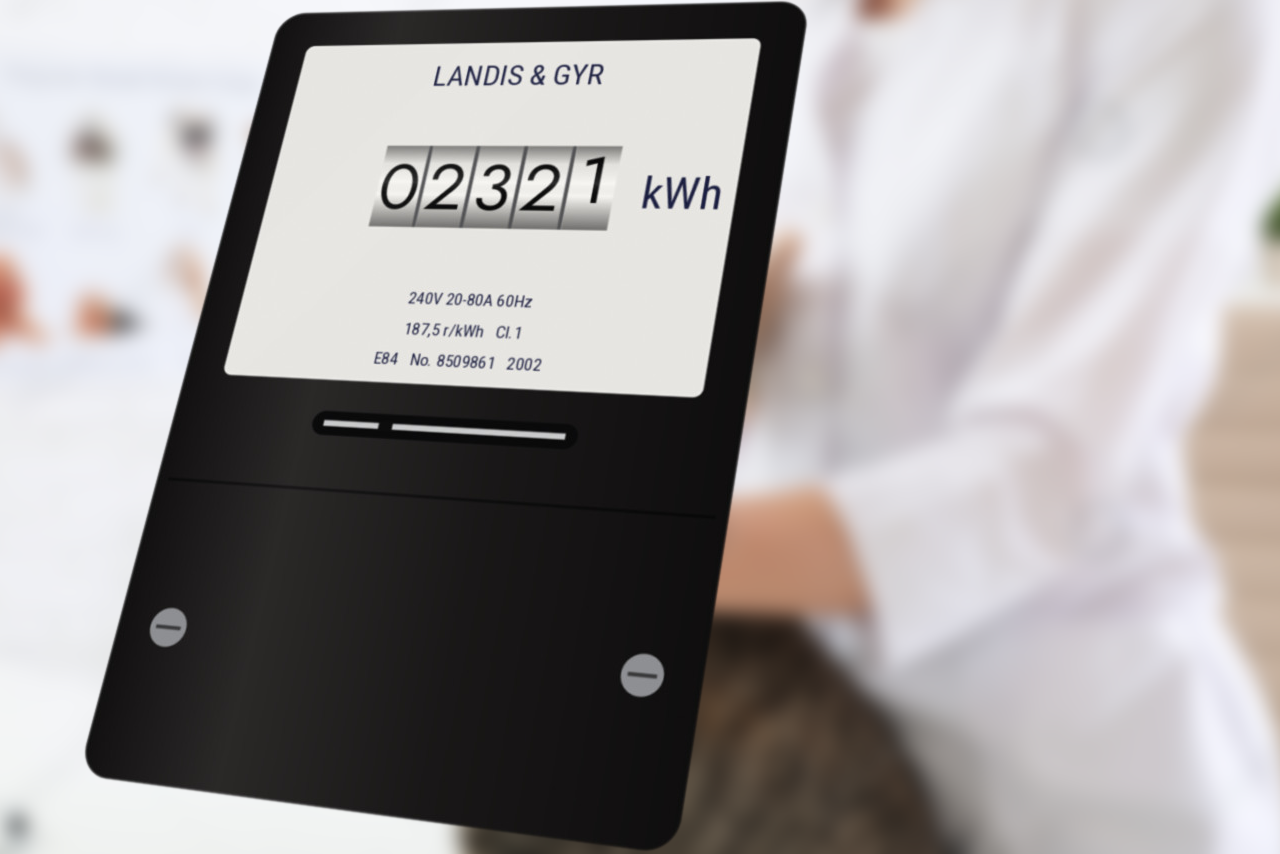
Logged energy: 2321 kWh
